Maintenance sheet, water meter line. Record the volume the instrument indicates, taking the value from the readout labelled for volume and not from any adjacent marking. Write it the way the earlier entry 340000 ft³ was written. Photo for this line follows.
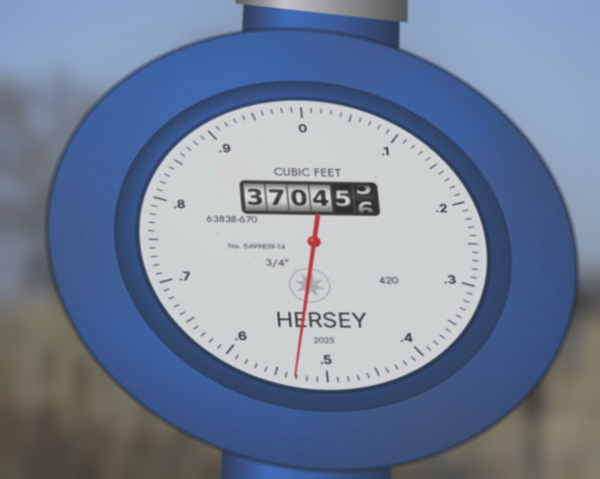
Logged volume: 370455.53 ft³
